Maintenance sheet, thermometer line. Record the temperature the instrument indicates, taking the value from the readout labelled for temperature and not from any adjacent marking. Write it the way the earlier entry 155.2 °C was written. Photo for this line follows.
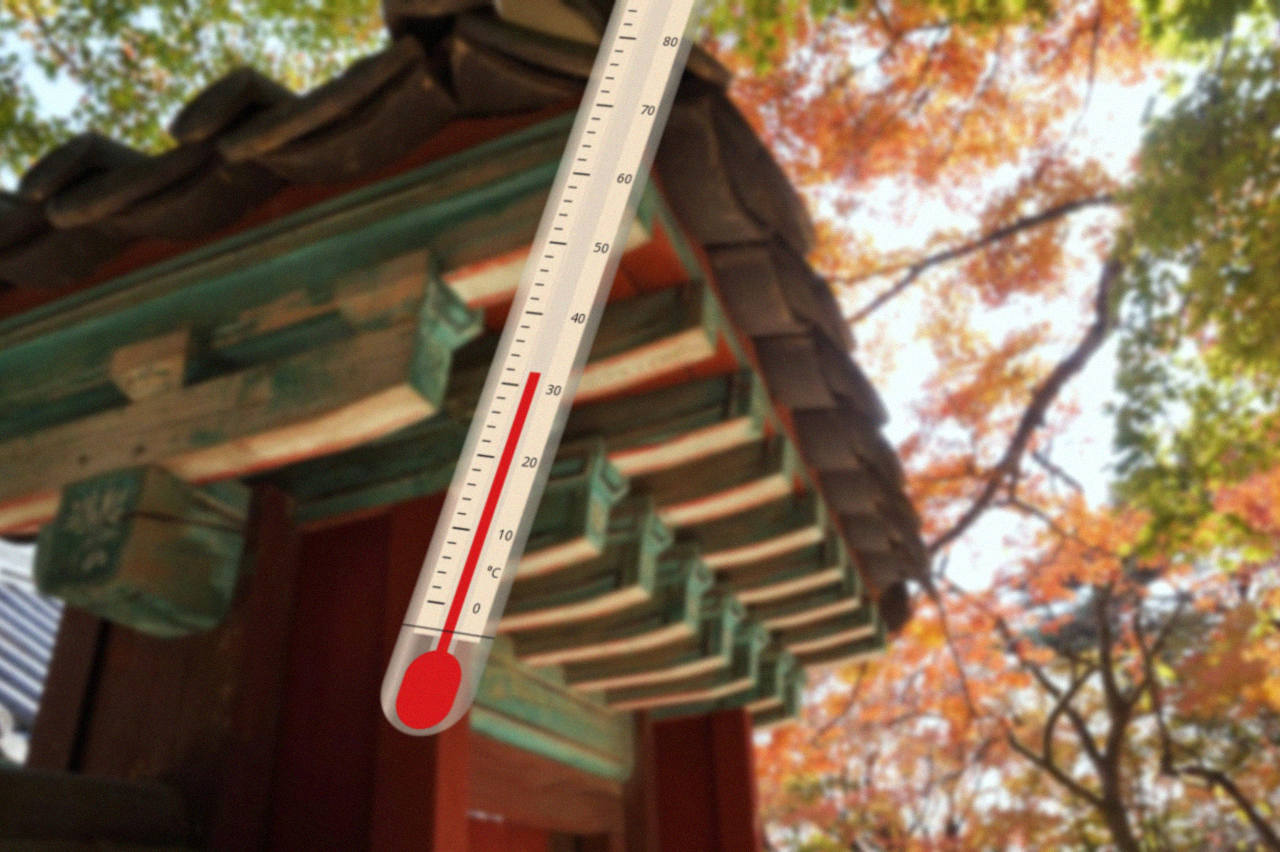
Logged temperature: 32 °C
